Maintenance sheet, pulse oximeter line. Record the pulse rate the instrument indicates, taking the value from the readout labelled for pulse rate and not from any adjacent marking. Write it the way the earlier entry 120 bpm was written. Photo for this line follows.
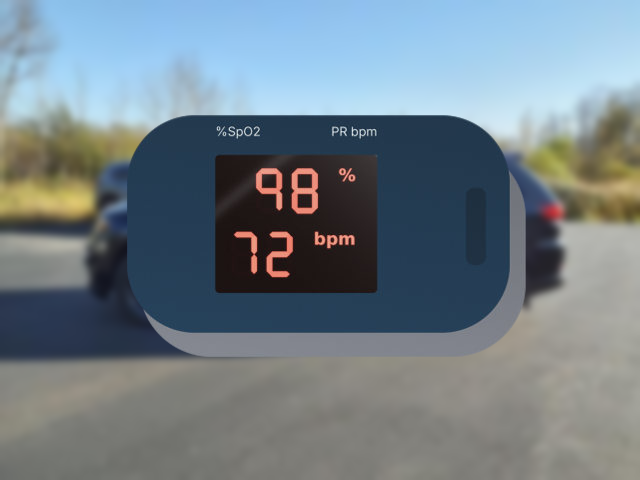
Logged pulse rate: 72 bpm
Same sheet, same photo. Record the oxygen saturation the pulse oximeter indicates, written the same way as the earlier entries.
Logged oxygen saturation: 98 %
